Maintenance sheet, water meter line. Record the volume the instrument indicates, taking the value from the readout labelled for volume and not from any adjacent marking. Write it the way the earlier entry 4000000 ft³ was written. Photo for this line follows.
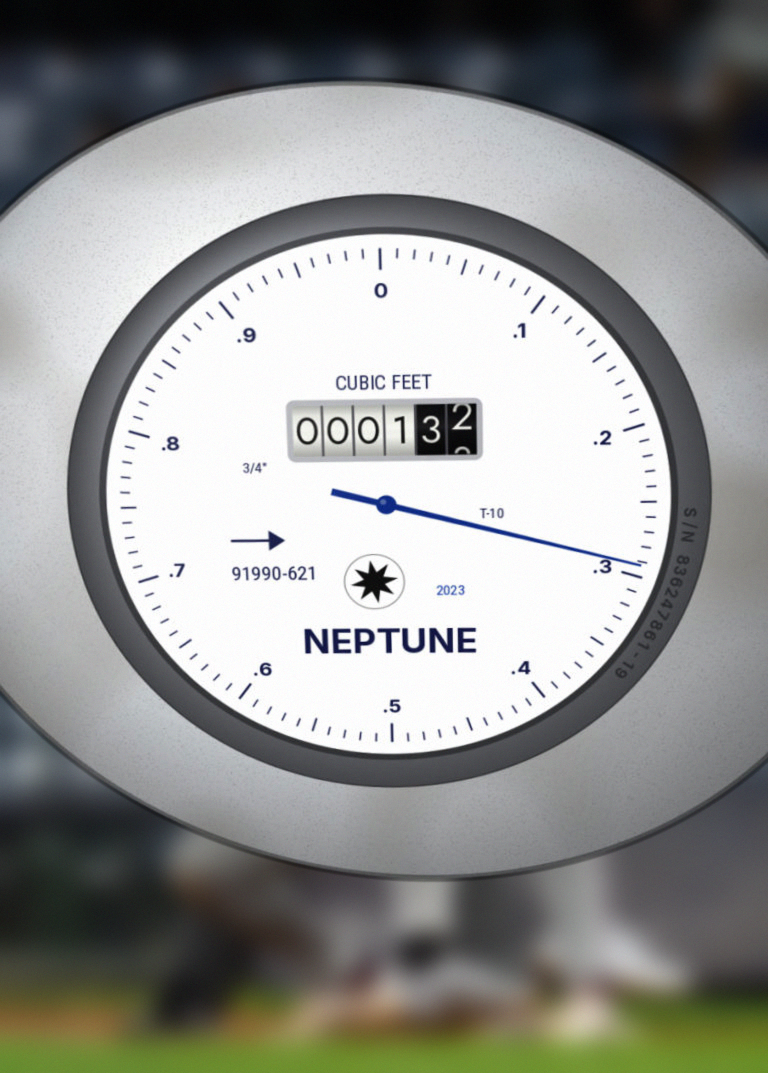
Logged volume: 132.29 ft³
